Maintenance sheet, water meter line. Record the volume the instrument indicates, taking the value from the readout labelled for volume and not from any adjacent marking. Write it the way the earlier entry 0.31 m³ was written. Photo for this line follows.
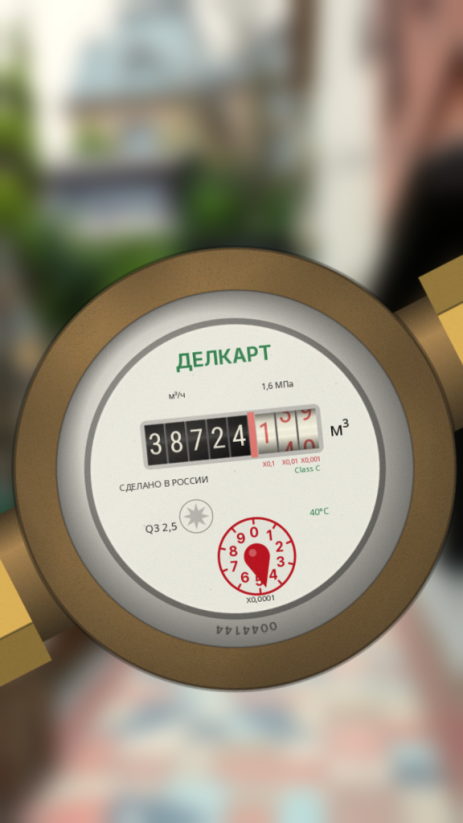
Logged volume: 38724.1394 m³
